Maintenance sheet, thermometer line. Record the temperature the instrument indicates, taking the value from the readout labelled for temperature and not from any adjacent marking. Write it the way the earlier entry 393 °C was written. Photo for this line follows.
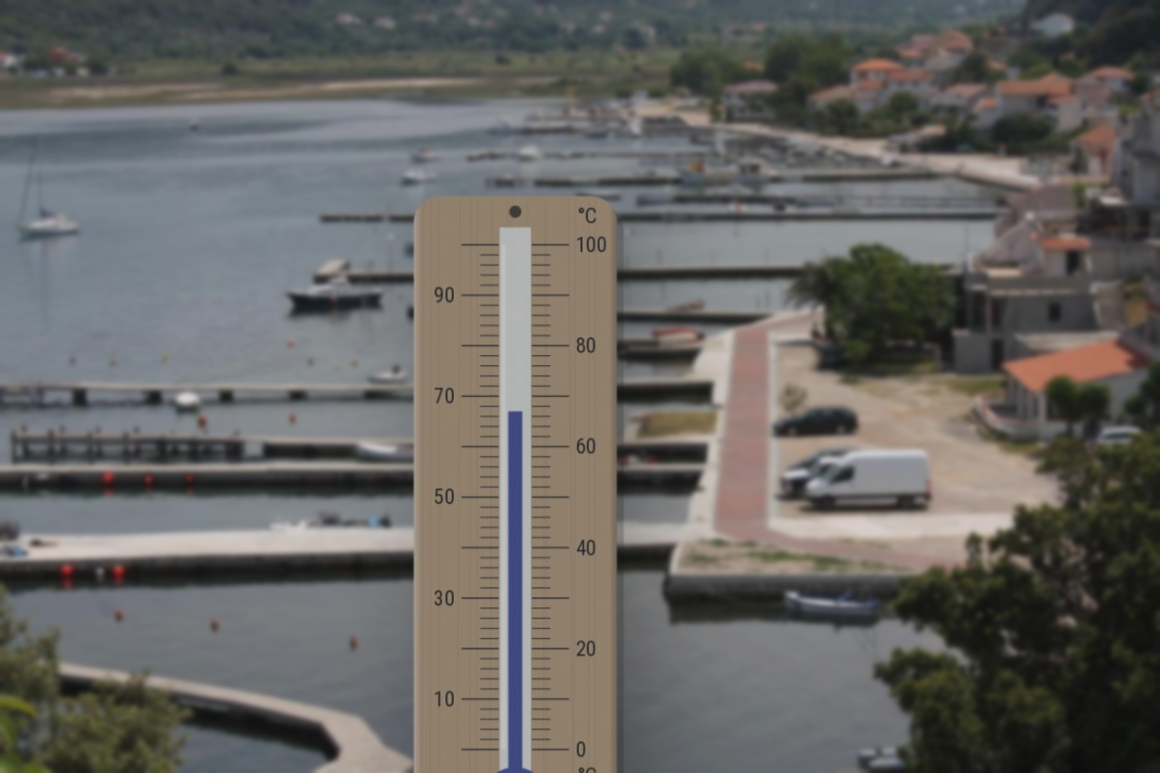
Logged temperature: 67 °C
